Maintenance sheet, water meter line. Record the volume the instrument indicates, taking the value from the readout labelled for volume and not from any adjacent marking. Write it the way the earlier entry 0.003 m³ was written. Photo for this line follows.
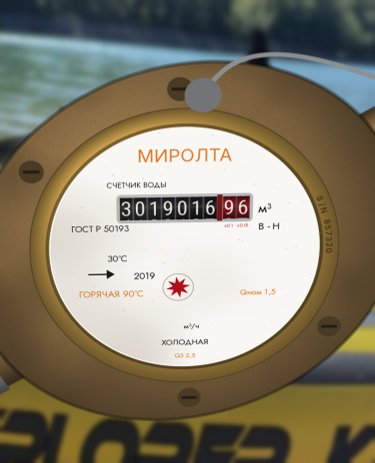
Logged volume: 3019016.96 m³
